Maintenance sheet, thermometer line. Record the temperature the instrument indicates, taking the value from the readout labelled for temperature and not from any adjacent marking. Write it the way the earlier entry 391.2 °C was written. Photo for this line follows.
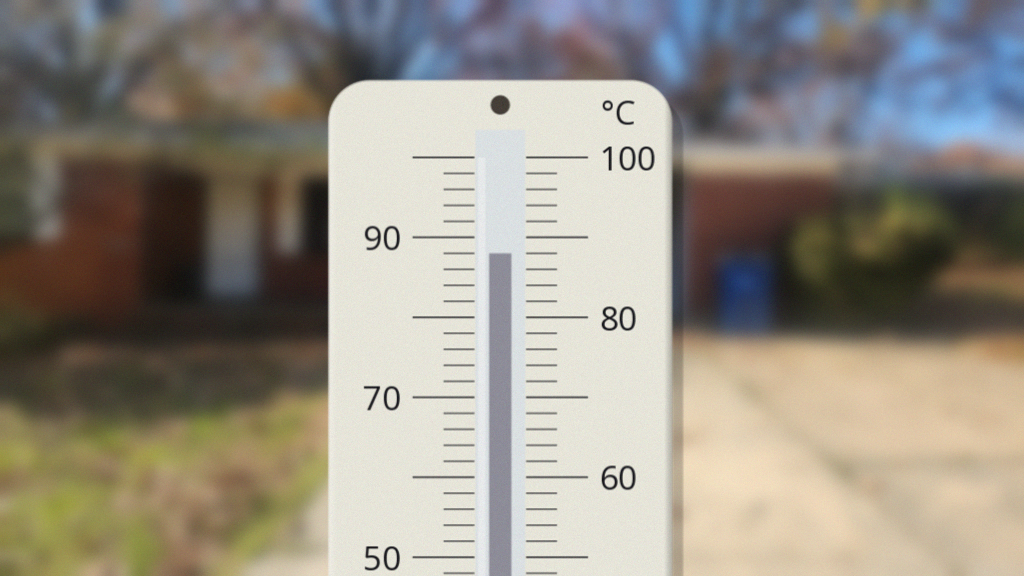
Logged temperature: 88 °C
